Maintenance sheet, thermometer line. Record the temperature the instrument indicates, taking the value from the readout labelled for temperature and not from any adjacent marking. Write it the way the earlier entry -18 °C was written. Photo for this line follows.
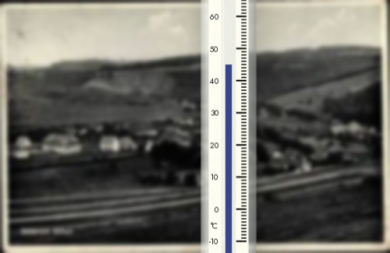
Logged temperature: 45 °C
